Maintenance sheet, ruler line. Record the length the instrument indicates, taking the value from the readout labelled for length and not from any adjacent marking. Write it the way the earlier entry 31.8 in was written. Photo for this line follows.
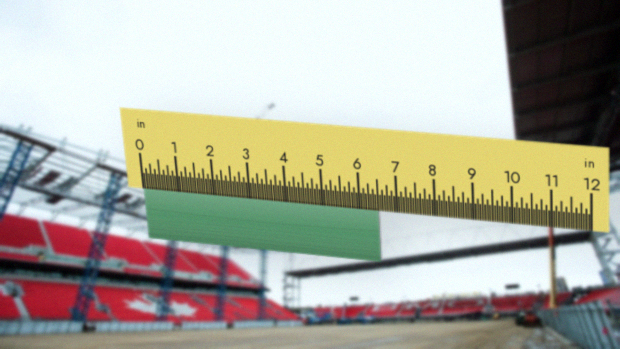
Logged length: 6.5 in
